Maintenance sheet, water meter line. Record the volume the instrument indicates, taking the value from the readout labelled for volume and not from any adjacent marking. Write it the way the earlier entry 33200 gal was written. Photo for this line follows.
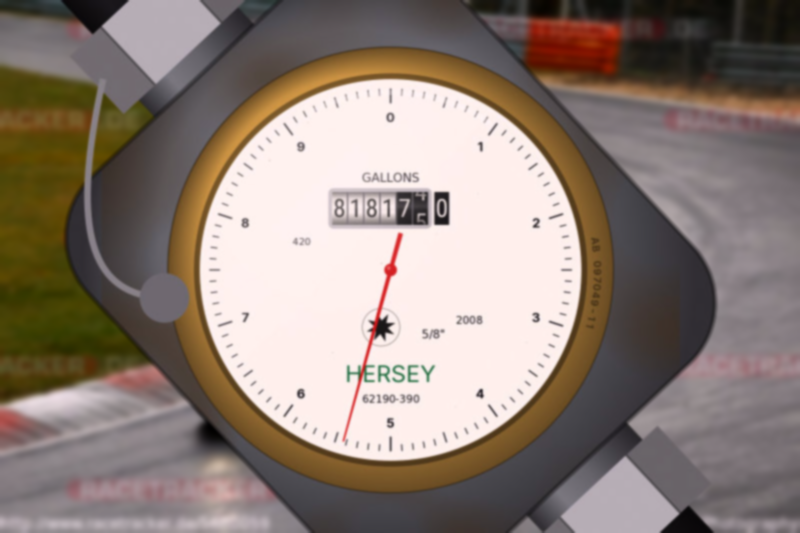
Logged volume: 8181745.4 gal
